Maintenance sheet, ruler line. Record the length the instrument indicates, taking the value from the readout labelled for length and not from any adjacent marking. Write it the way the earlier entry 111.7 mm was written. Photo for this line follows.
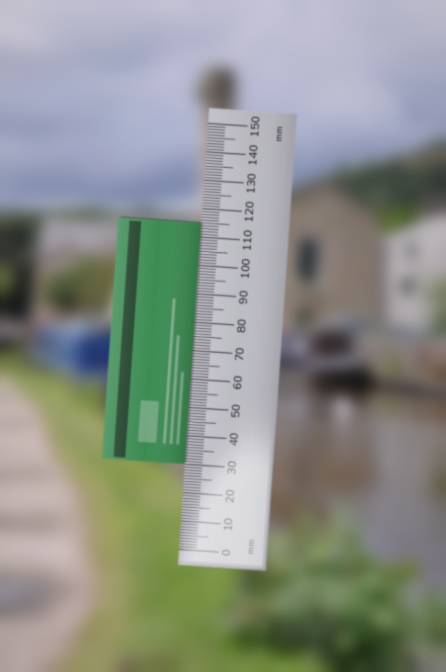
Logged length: 85 mm
